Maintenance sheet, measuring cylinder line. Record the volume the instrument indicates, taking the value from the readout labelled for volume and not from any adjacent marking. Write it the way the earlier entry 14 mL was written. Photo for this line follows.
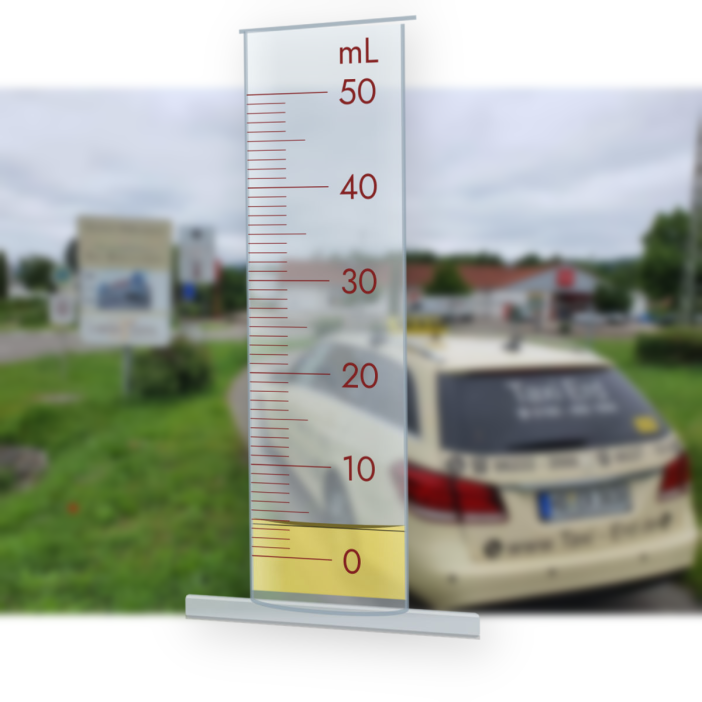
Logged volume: 3.5 mL
